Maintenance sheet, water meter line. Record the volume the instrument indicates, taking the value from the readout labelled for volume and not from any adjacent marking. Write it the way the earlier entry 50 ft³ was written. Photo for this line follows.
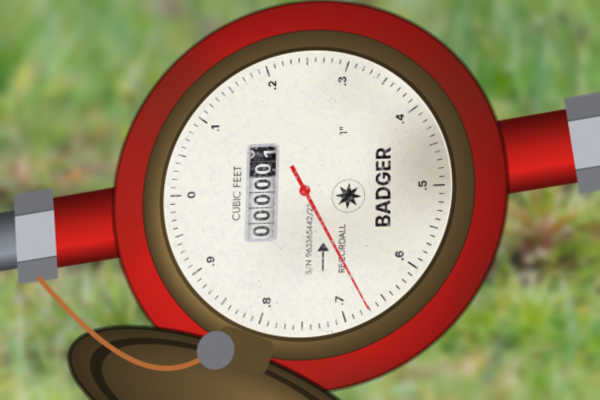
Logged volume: 0.67 ft³
